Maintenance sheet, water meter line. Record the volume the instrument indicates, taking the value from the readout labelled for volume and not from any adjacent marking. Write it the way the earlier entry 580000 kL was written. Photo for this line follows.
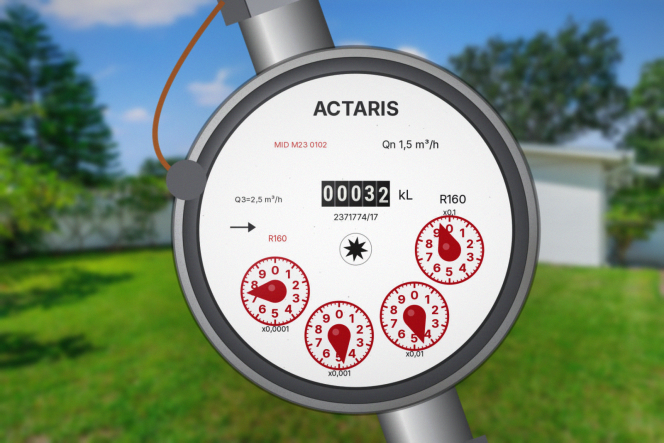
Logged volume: 31.9447 kL
